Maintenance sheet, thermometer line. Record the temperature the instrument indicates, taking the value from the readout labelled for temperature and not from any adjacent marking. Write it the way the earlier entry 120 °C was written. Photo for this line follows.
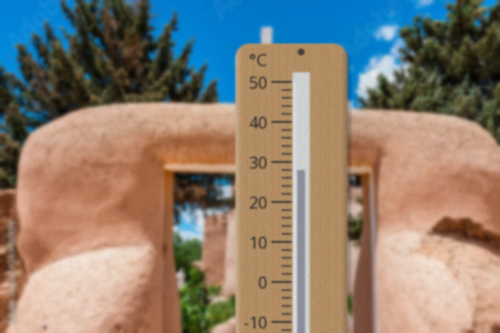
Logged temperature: 28 °C
